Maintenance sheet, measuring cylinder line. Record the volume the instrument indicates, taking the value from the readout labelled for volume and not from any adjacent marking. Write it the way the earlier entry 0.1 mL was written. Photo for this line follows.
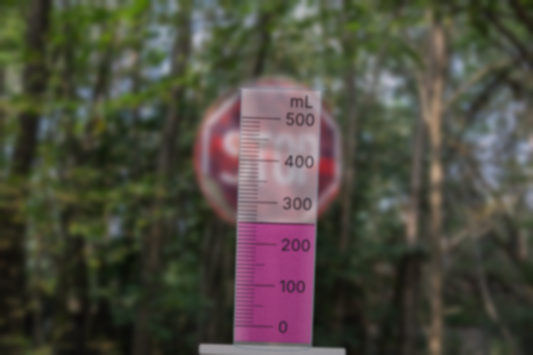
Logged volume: 250 mL
